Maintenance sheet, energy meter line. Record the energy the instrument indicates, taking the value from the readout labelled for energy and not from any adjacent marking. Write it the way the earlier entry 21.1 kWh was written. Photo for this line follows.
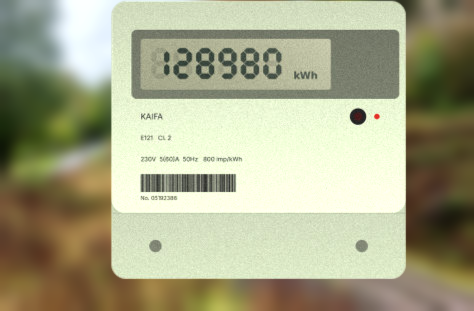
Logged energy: 128980 kWh
